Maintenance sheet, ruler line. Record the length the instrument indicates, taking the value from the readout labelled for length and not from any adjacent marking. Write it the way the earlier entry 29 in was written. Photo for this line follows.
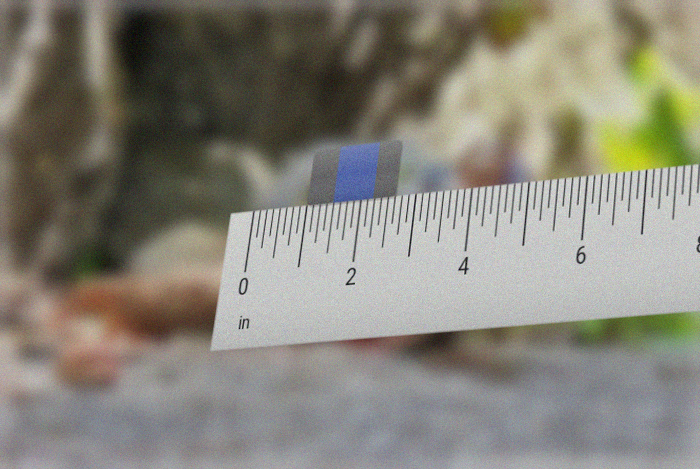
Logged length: 1.625 in
